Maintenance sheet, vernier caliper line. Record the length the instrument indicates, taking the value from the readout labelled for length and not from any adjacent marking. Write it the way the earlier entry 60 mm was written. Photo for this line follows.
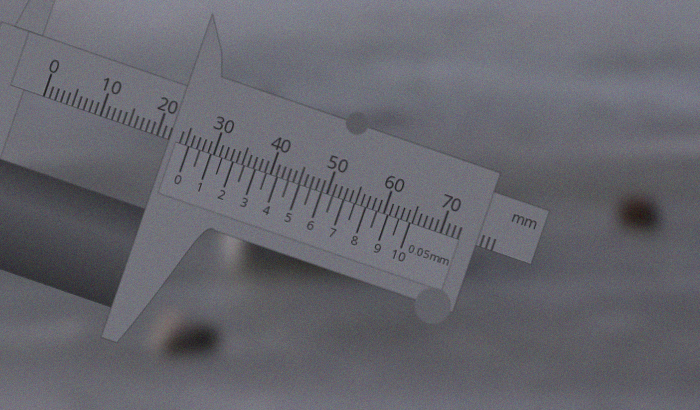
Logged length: 25.6 mm
